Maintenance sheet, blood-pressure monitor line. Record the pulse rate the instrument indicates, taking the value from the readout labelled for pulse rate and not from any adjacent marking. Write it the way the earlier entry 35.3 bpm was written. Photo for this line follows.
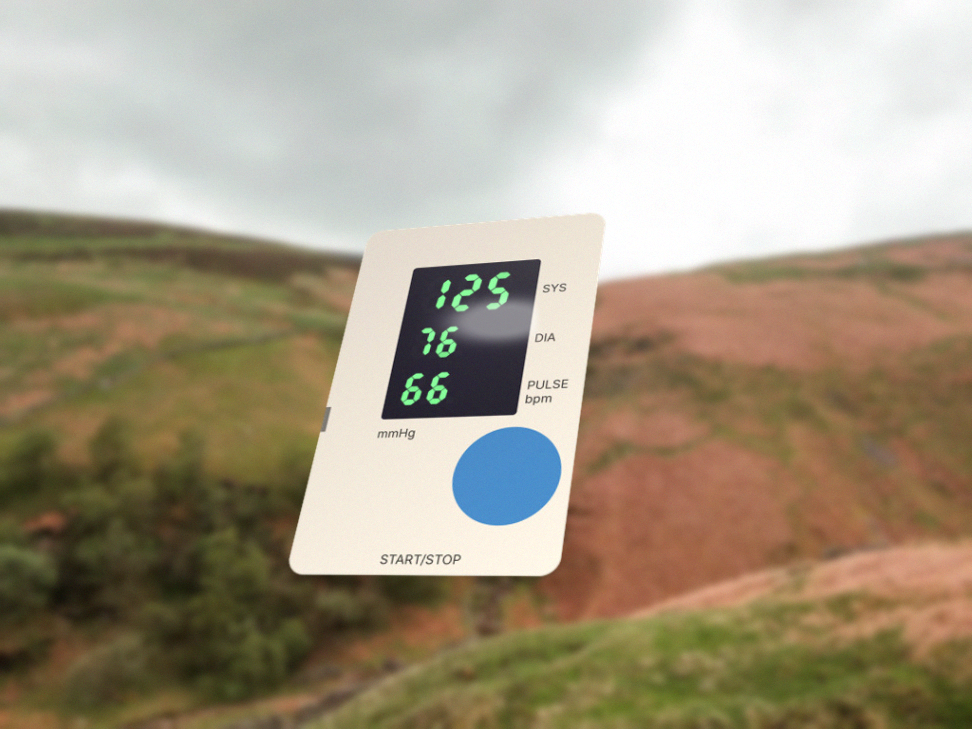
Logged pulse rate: 66 bpm
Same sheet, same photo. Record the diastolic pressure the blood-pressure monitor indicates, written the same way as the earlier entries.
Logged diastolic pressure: 76 mmHg
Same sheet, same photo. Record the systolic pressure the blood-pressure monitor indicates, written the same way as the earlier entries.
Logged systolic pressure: 125 mmHg
